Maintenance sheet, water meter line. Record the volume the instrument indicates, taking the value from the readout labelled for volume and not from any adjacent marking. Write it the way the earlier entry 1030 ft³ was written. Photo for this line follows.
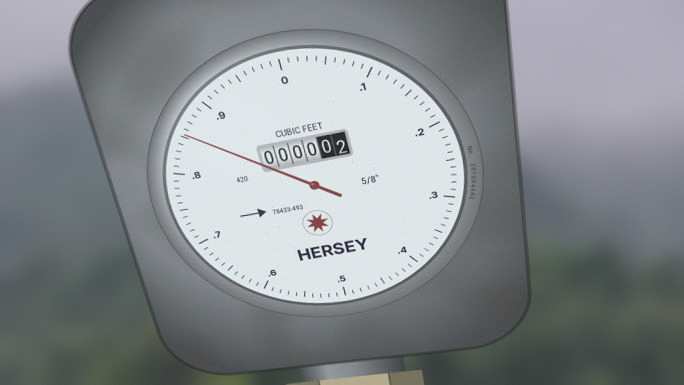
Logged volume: 1.85 ft³
